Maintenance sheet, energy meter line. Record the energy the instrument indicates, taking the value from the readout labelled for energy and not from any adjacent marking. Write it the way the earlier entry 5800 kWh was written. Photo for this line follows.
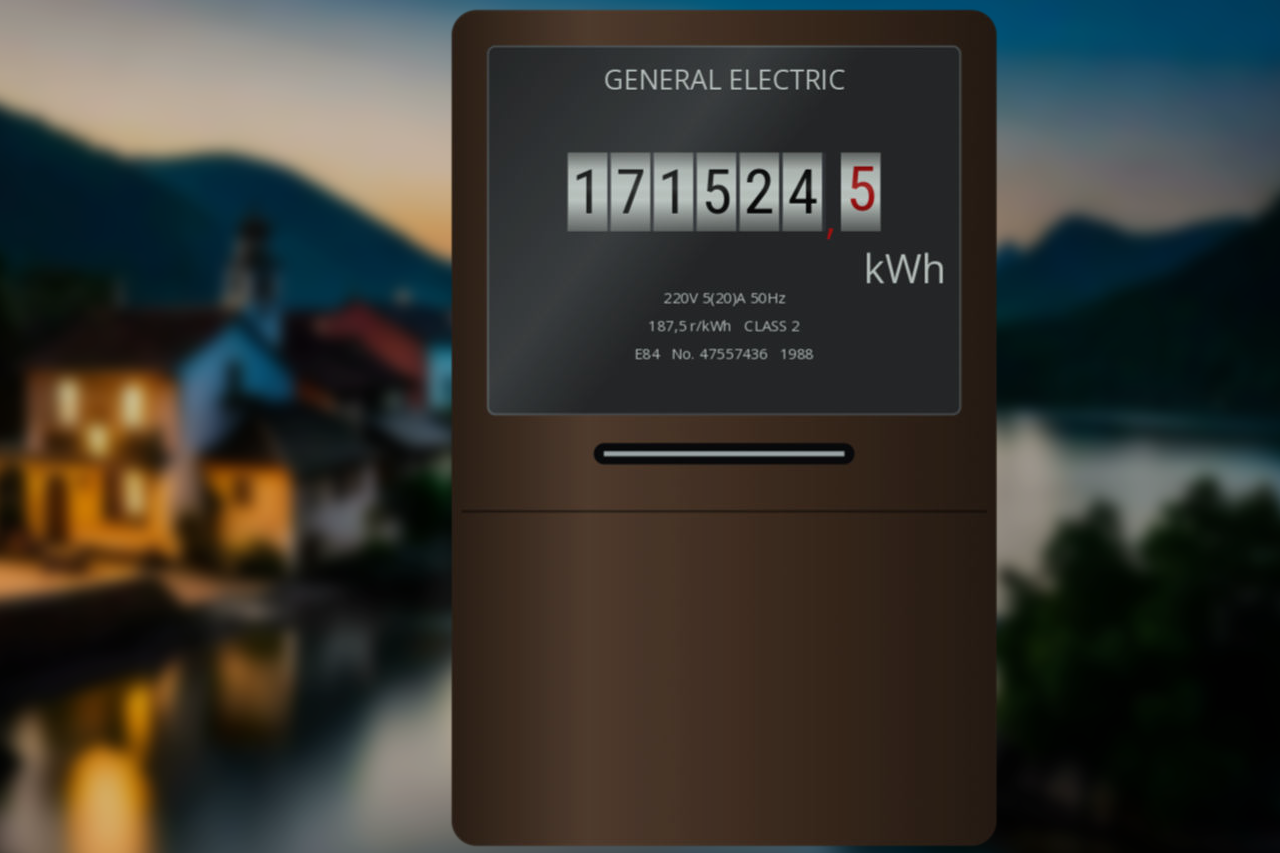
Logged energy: 171524.5 kWh
